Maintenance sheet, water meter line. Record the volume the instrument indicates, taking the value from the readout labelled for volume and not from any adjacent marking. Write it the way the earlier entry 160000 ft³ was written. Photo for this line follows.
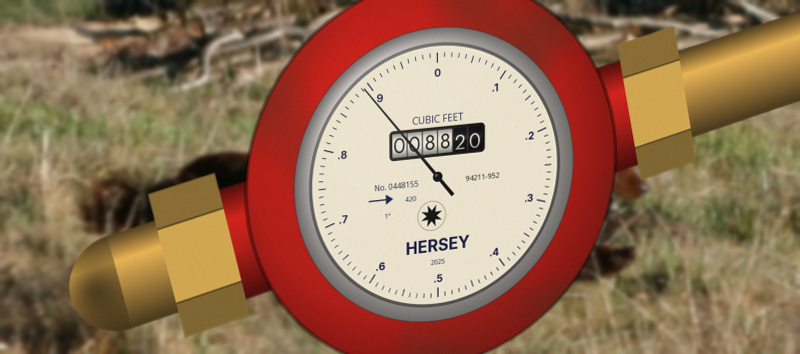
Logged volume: 8819.89 ft³
